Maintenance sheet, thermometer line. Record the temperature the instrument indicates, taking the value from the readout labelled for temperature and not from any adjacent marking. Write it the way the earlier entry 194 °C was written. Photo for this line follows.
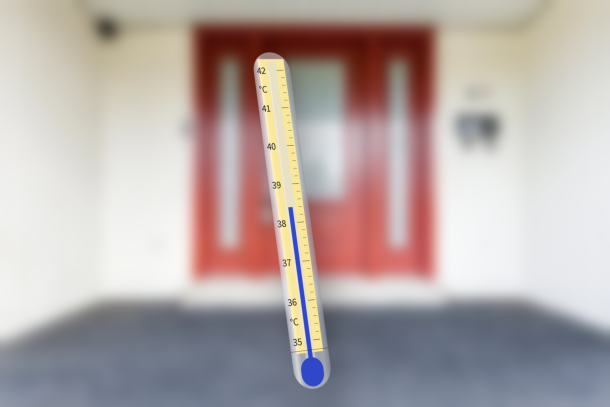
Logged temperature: 38.4 °C
